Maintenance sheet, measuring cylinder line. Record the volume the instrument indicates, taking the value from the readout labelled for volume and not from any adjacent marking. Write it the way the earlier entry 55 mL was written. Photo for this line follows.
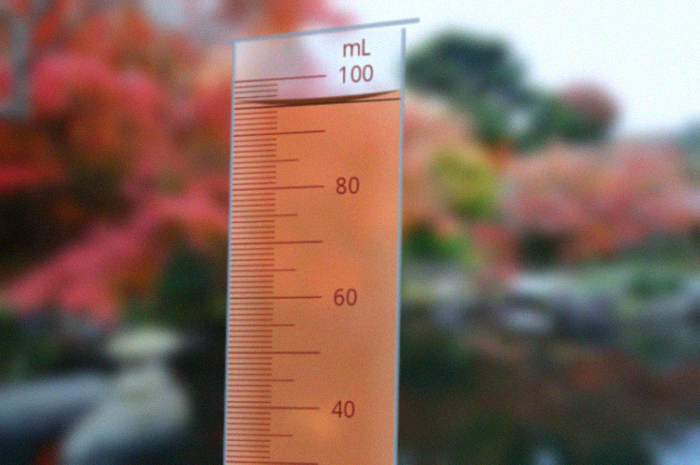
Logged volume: 95 mL
